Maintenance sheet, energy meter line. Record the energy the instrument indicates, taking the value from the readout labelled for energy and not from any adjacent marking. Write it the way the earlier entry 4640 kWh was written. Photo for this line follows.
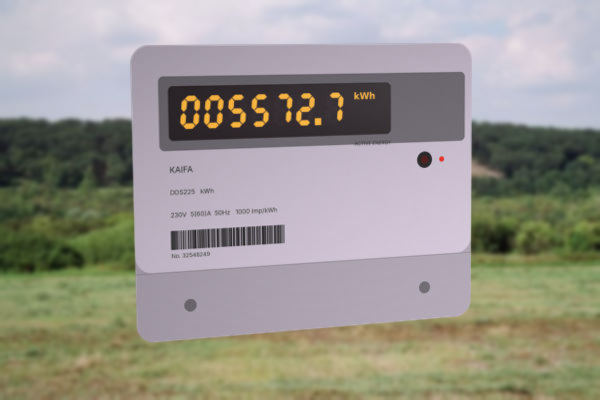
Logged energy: 5572.7 kWh
